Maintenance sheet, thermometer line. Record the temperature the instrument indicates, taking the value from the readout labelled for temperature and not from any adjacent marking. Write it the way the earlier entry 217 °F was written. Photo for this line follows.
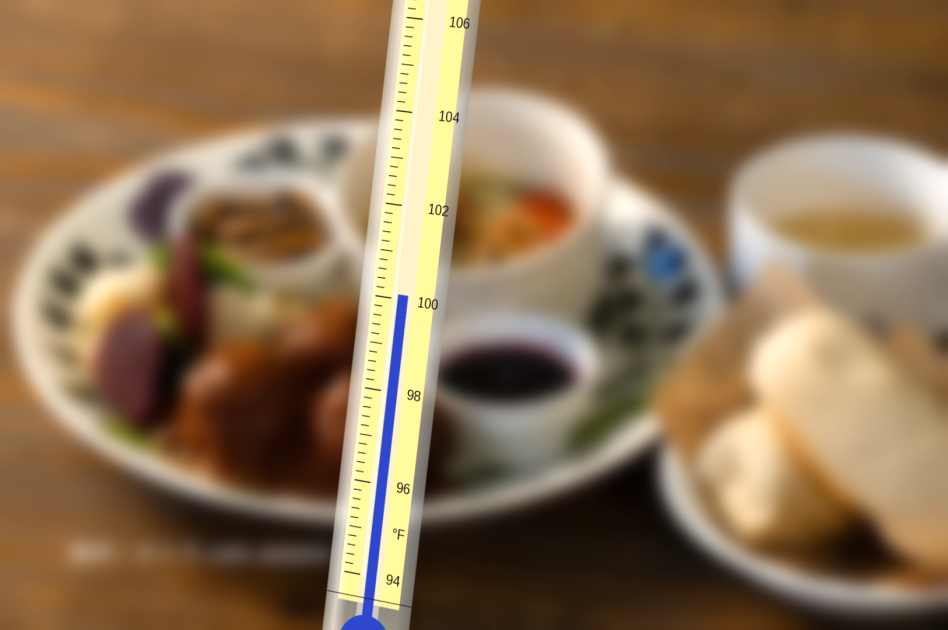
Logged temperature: 100.1 °F
